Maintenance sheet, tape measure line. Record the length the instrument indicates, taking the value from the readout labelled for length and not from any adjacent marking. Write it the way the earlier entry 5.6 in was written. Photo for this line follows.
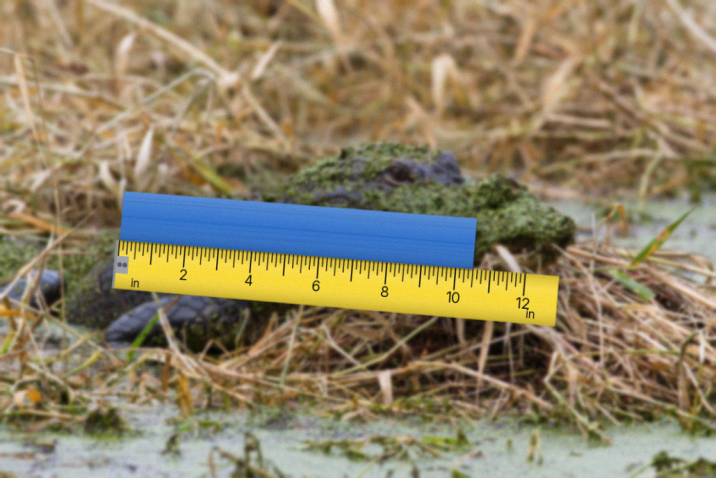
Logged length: 10.5 in
